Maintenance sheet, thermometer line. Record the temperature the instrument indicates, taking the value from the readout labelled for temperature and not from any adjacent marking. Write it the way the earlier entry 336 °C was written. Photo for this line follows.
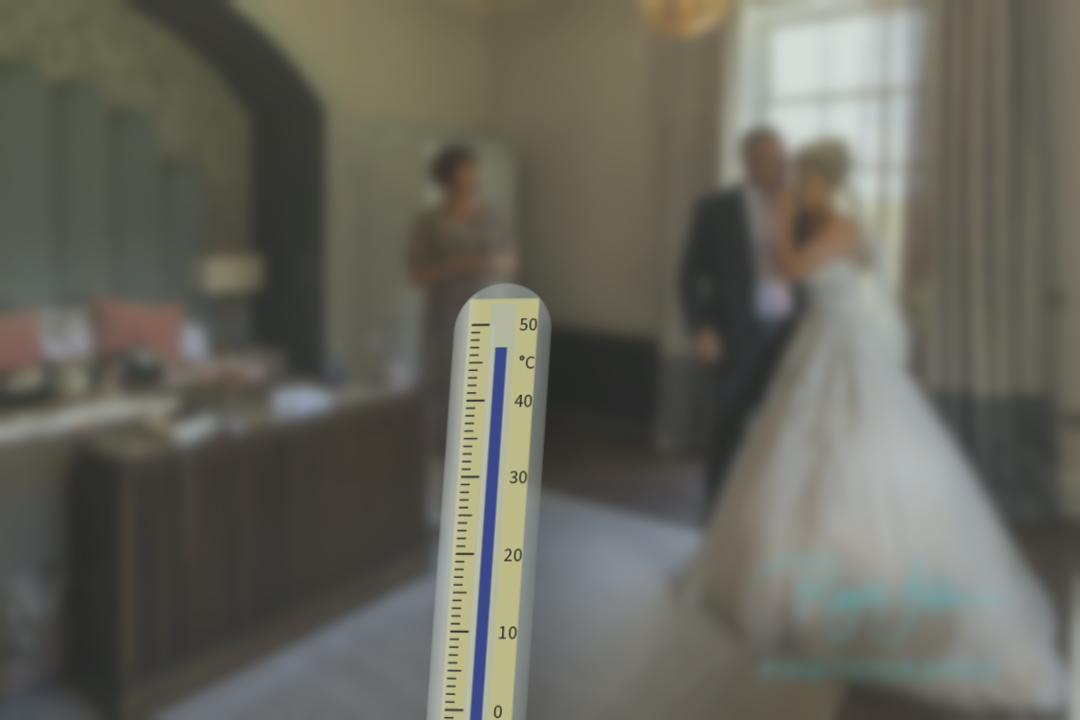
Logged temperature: 47 °C
